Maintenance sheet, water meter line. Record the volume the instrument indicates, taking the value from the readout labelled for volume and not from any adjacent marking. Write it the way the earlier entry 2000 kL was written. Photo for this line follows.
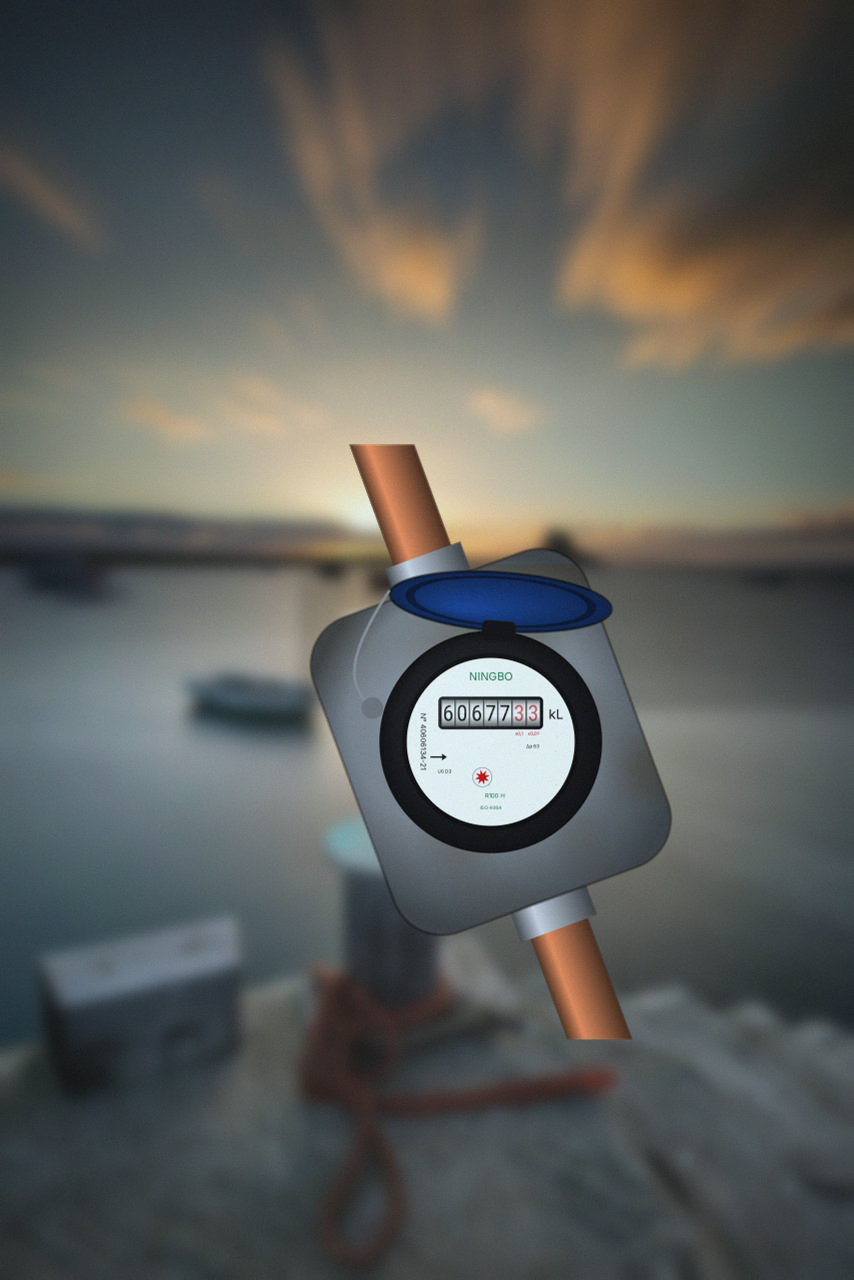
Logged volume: 60677.33 kL
